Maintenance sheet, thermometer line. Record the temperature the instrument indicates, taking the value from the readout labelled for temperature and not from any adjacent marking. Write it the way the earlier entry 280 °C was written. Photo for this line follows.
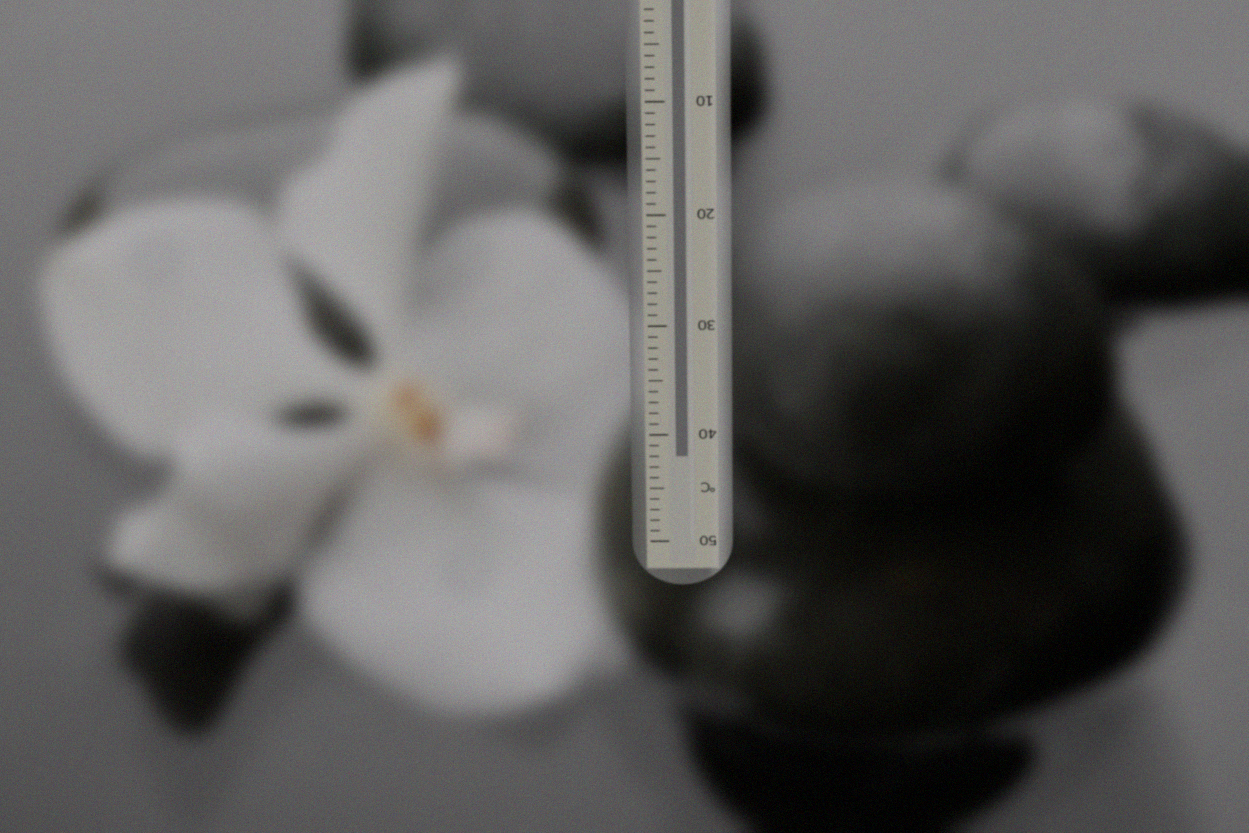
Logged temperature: 42 °C
